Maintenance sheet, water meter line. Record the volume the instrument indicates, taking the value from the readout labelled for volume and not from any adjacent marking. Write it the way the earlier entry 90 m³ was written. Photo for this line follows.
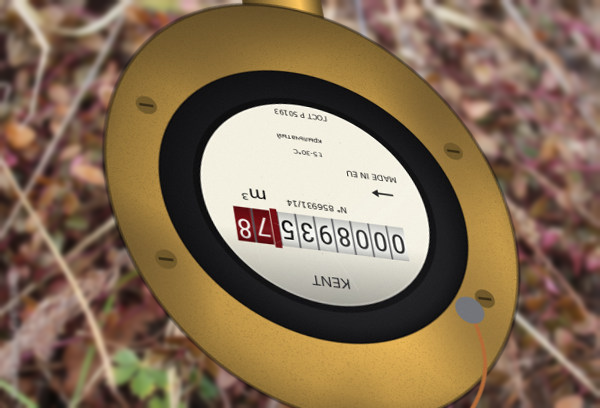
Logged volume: 8935.78 m³
